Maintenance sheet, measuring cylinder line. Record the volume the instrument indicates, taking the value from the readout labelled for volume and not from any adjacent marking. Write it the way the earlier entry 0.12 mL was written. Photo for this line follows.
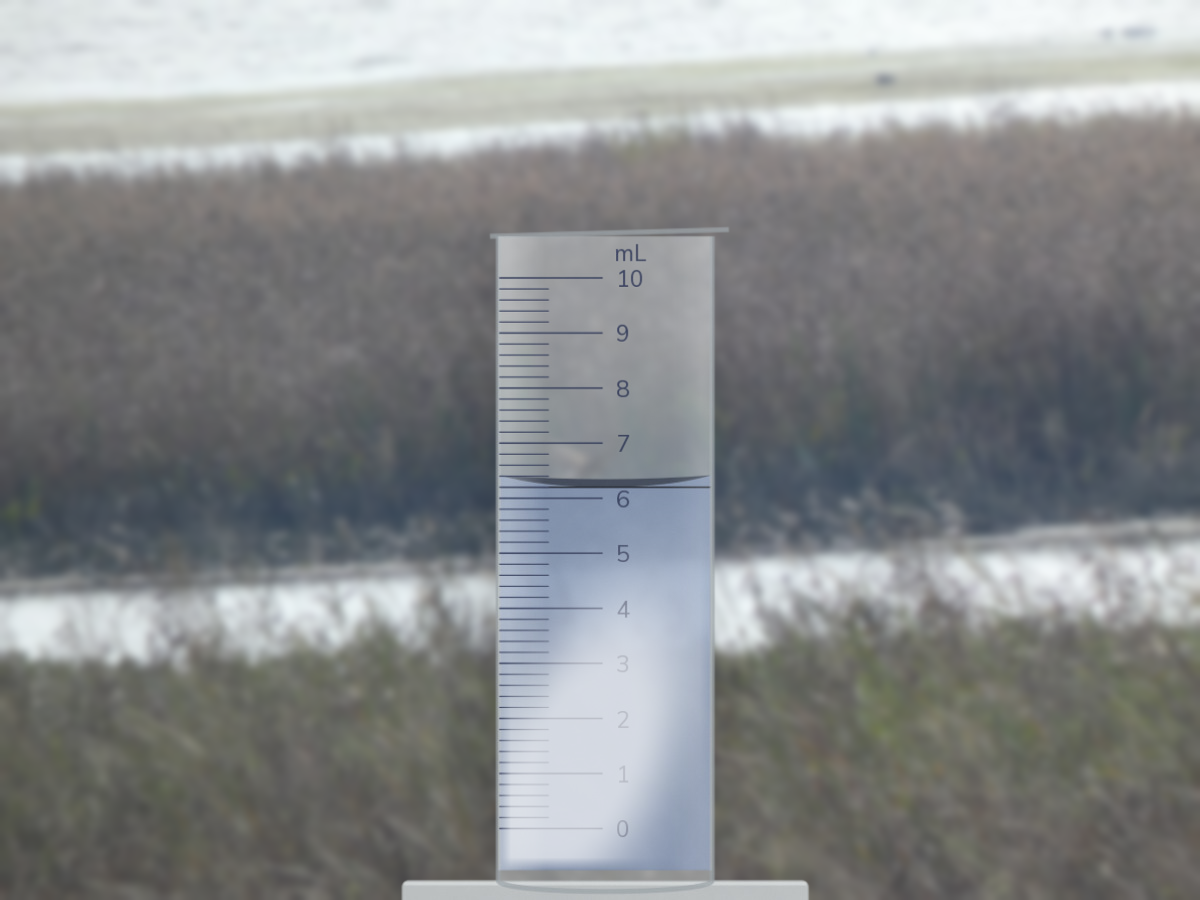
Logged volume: 6.2 mL
